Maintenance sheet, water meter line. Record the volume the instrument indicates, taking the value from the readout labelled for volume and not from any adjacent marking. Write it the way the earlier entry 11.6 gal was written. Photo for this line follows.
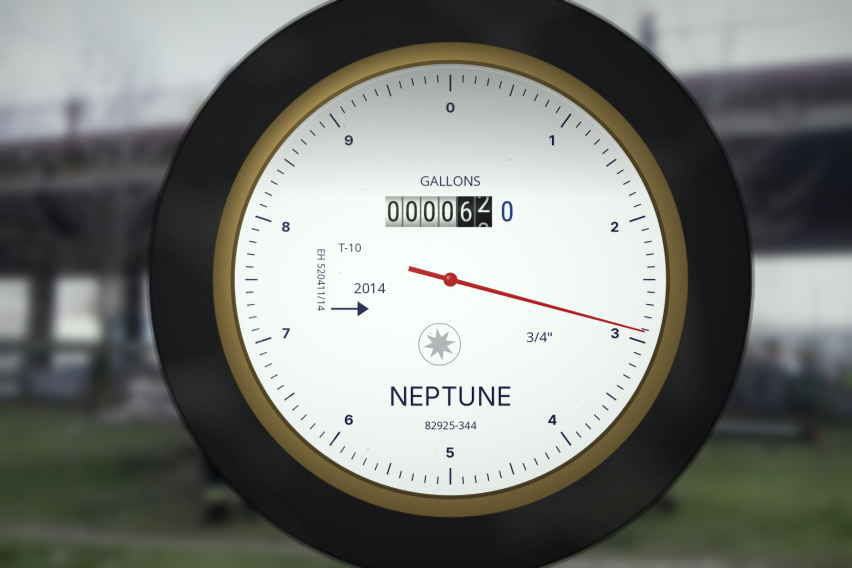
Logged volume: 622.9 gal
